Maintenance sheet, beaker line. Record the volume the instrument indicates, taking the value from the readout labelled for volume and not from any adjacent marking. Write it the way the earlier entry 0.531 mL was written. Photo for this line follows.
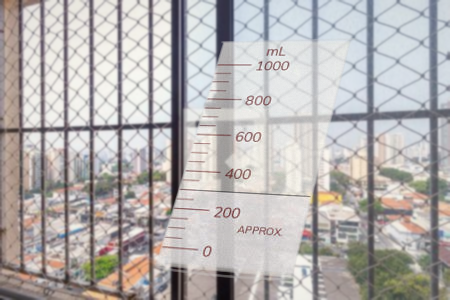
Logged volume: 300 mL
